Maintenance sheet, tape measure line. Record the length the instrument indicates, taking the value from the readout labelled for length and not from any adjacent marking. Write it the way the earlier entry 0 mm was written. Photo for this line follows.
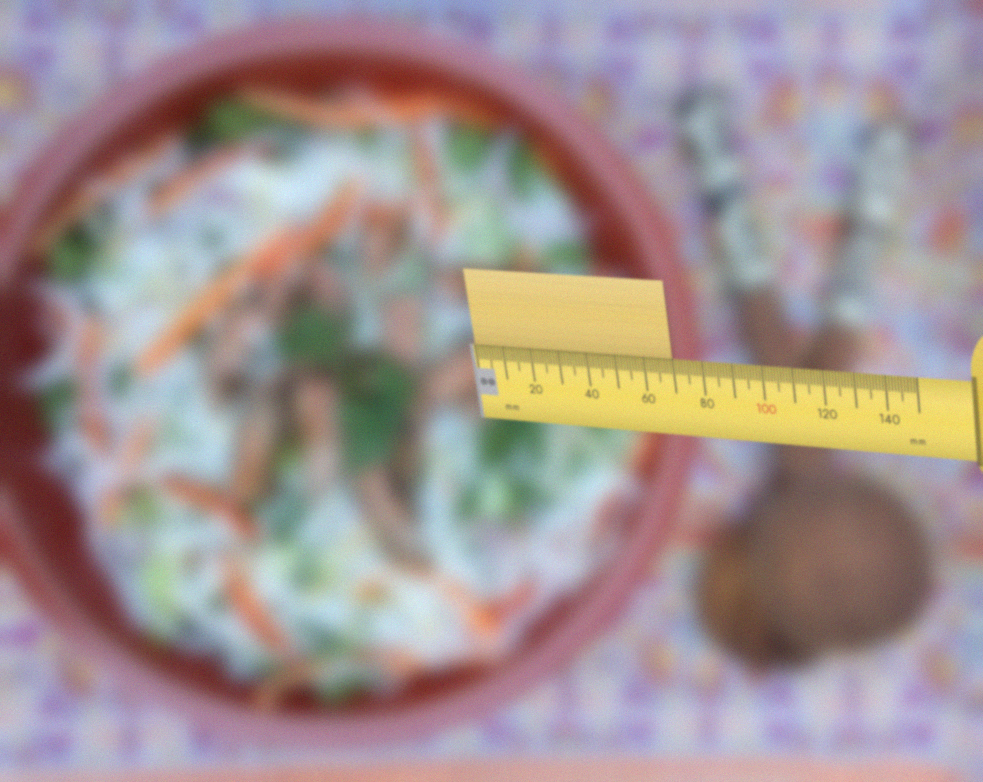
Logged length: 70 mm
